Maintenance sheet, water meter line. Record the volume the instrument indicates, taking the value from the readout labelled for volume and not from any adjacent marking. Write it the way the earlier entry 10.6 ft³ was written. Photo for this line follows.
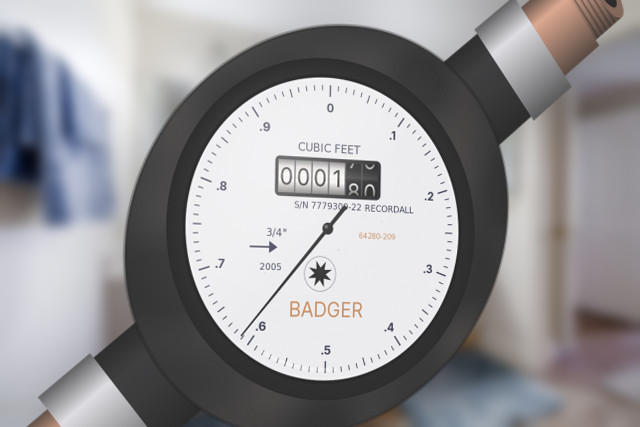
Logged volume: 179.61 ft³
